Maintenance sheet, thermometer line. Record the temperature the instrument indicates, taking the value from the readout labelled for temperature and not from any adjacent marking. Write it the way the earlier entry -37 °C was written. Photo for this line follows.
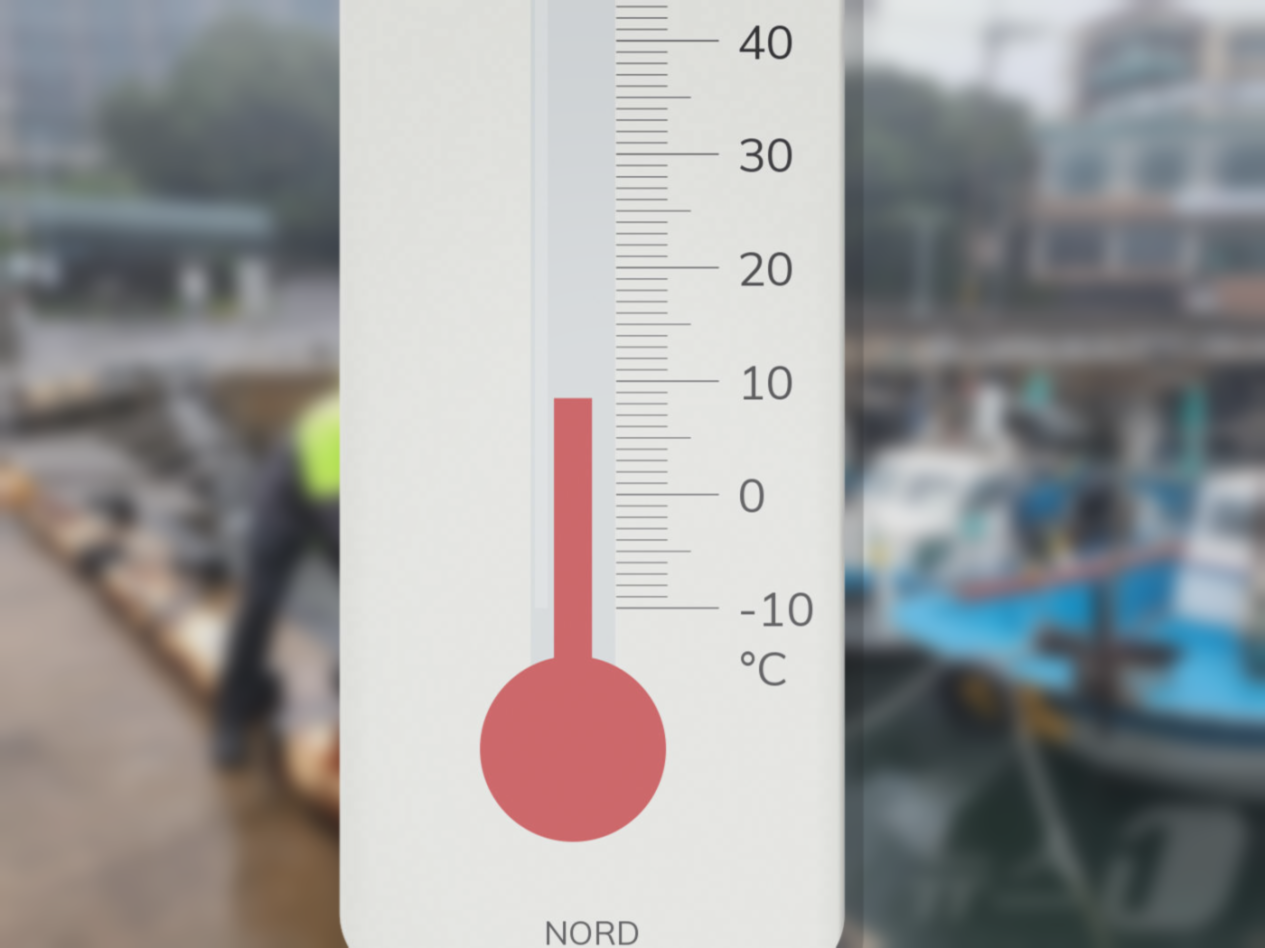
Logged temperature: 8.5 °C
